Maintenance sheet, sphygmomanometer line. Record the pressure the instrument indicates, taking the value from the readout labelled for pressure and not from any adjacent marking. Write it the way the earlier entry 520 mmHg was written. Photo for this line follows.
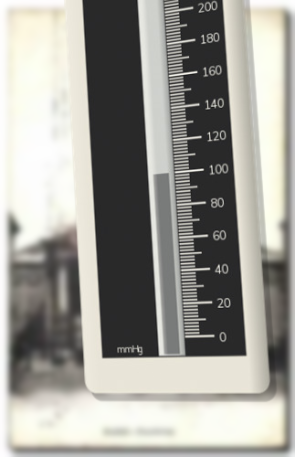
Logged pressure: 100 mmHg
